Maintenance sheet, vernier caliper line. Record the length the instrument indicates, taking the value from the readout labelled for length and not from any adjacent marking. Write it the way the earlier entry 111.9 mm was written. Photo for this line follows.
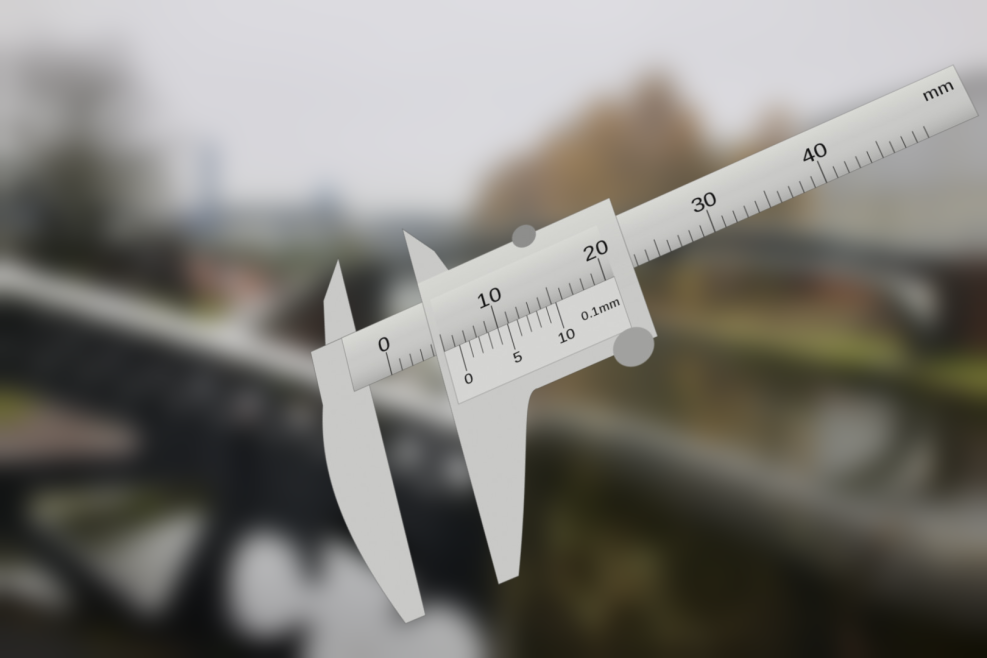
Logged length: 6.4 mm
